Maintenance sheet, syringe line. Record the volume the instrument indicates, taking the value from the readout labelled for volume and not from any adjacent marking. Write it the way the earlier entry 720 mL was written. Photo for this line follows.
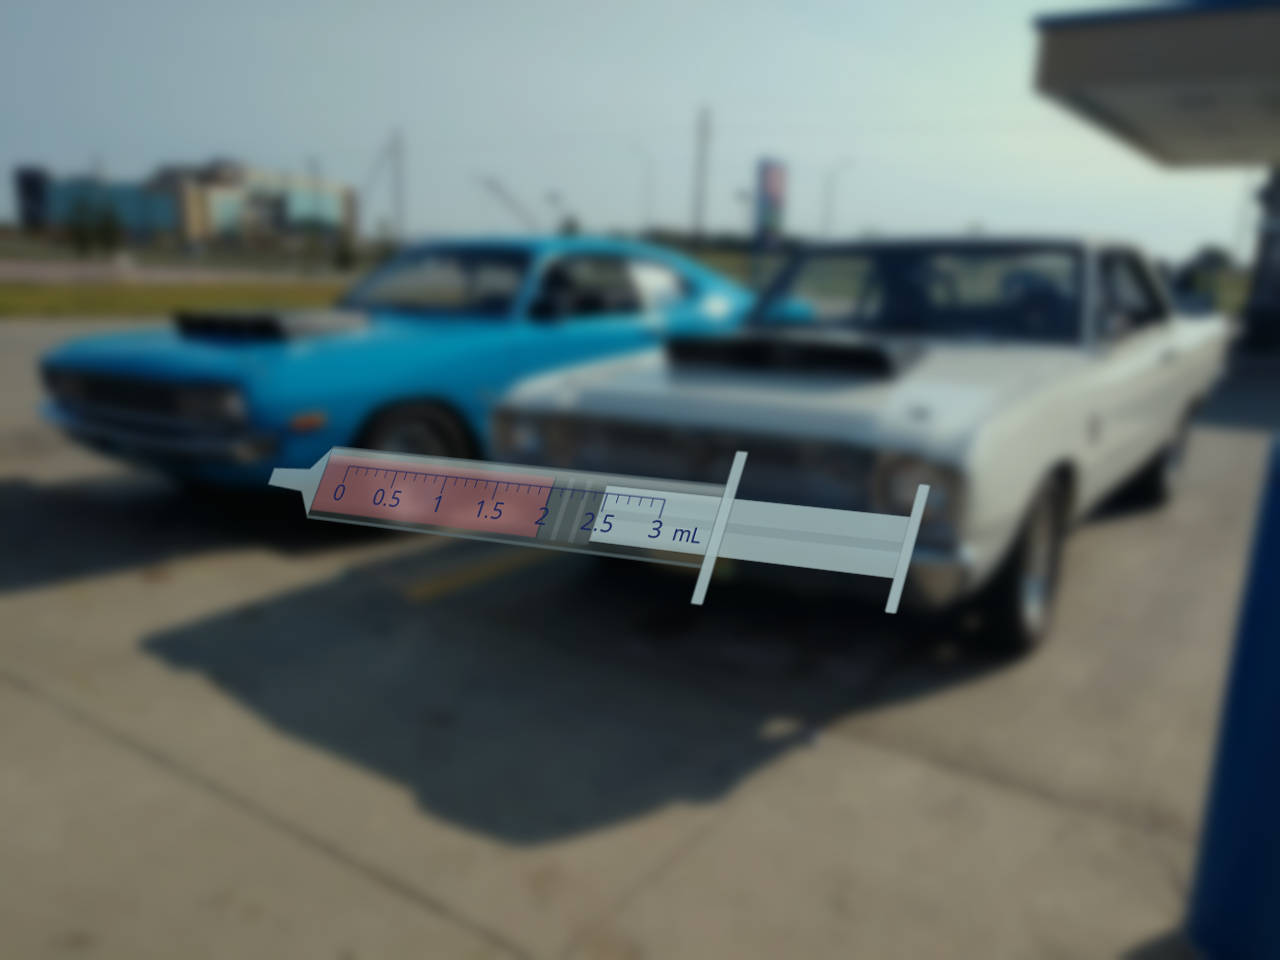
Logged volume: 2 mL
